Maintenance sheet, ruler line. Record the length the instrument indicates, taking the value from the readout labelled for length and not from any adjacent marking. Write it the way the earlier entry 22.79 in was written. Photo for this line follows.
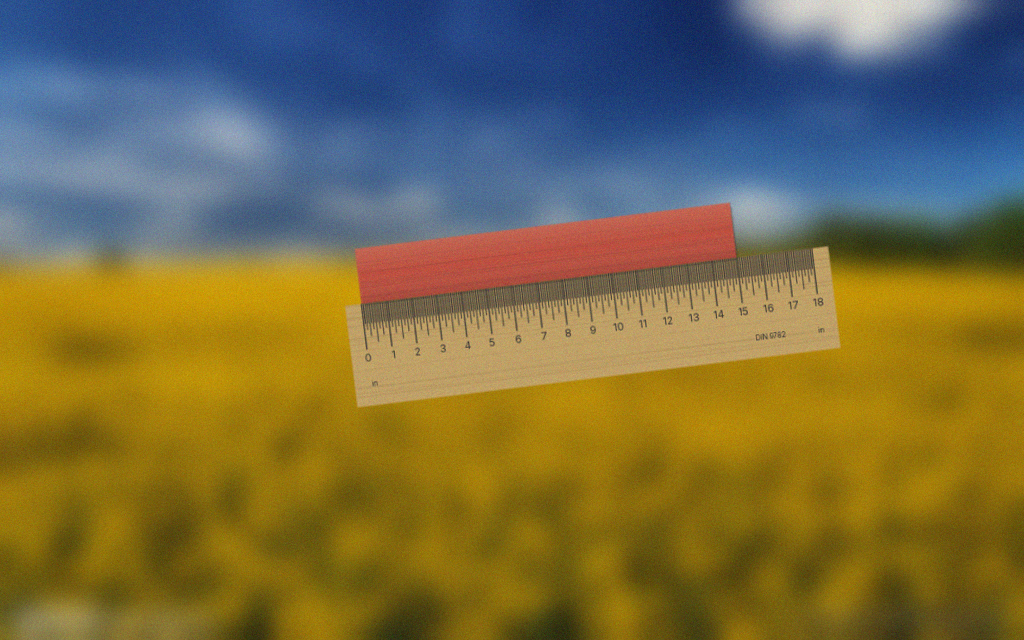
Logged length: 15 in
